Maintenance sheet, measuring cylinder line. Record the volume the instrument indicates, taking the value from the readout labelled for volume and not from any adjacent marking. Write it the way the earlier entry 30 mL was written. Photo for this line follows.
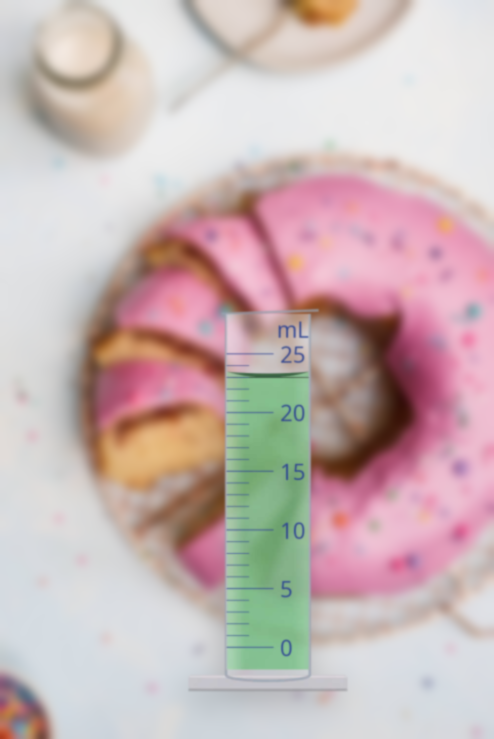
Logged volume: 23 mL
